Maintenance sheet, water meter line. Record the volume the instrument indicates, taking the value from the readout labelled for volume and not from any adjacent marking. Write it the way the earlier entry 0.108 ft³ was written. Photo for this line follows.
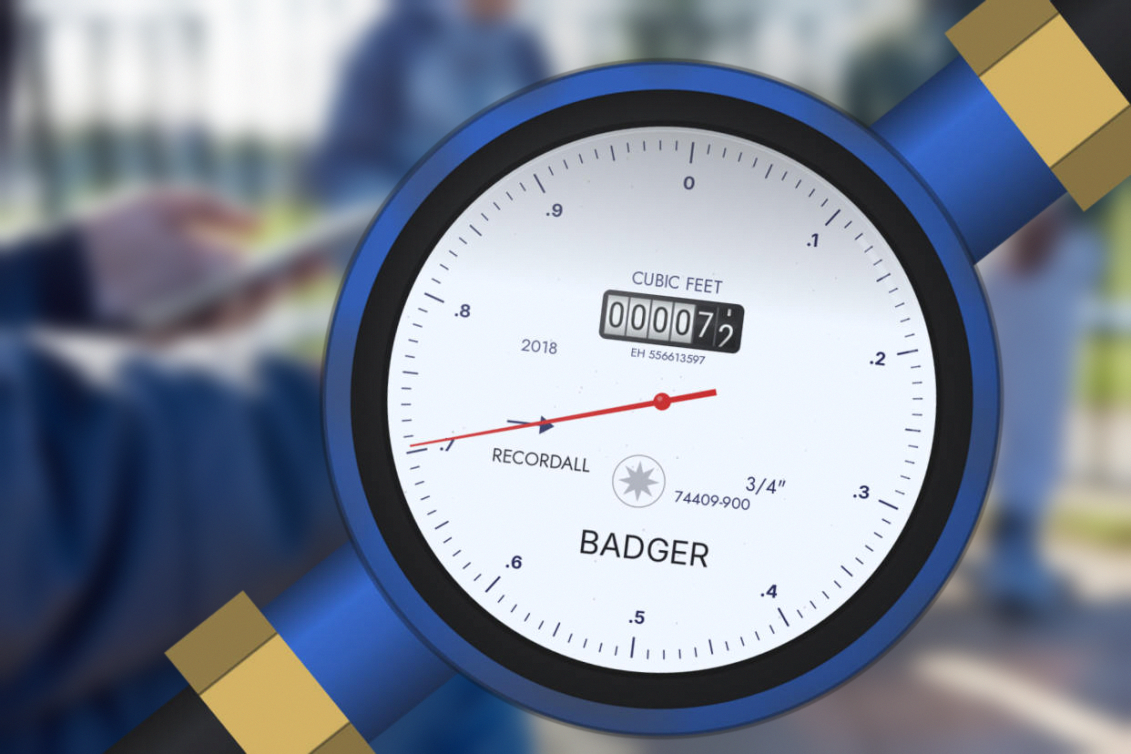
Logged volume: 71.70 ft³
